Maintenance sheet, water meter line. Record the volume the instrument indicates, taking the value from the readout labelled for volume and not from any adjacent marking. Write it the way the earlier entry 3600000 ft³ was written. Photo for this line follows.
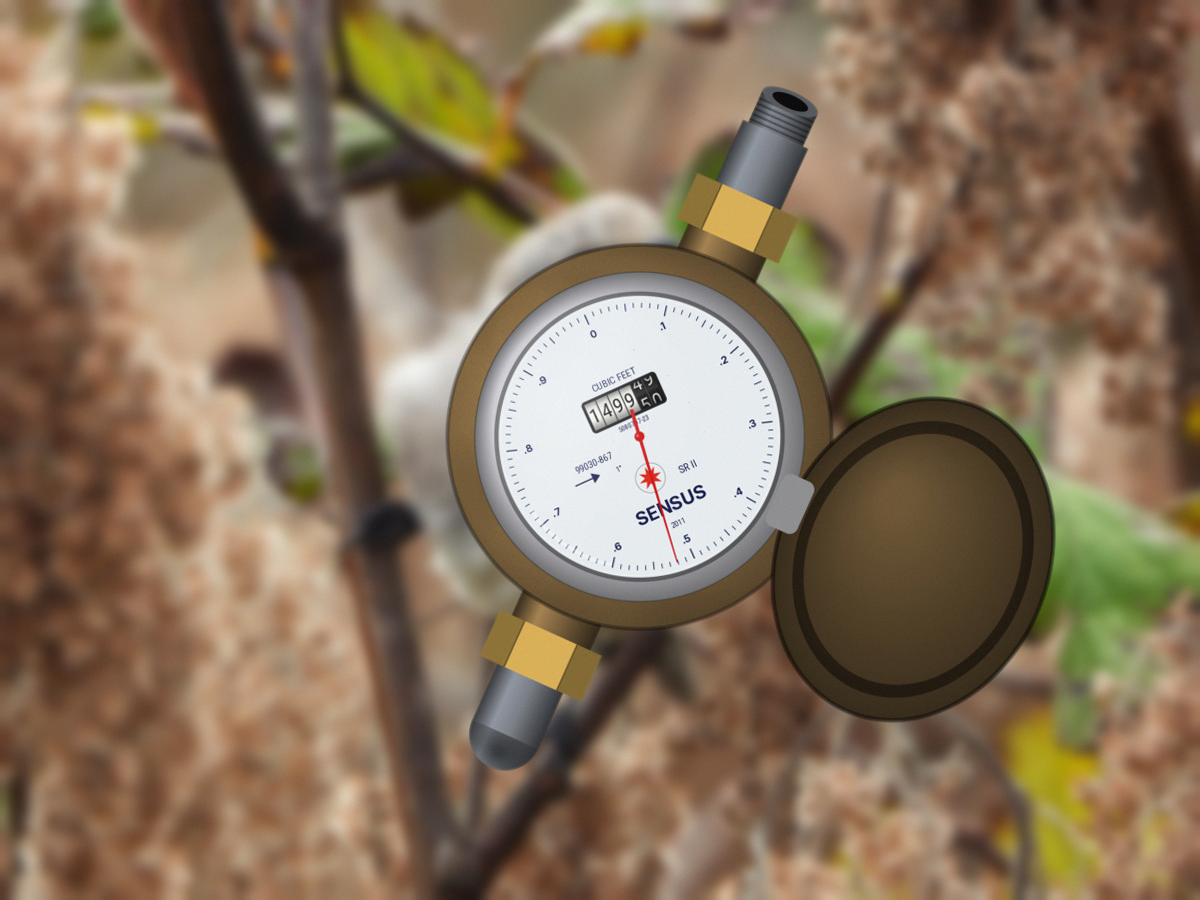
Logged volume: 149949.52 ft³
